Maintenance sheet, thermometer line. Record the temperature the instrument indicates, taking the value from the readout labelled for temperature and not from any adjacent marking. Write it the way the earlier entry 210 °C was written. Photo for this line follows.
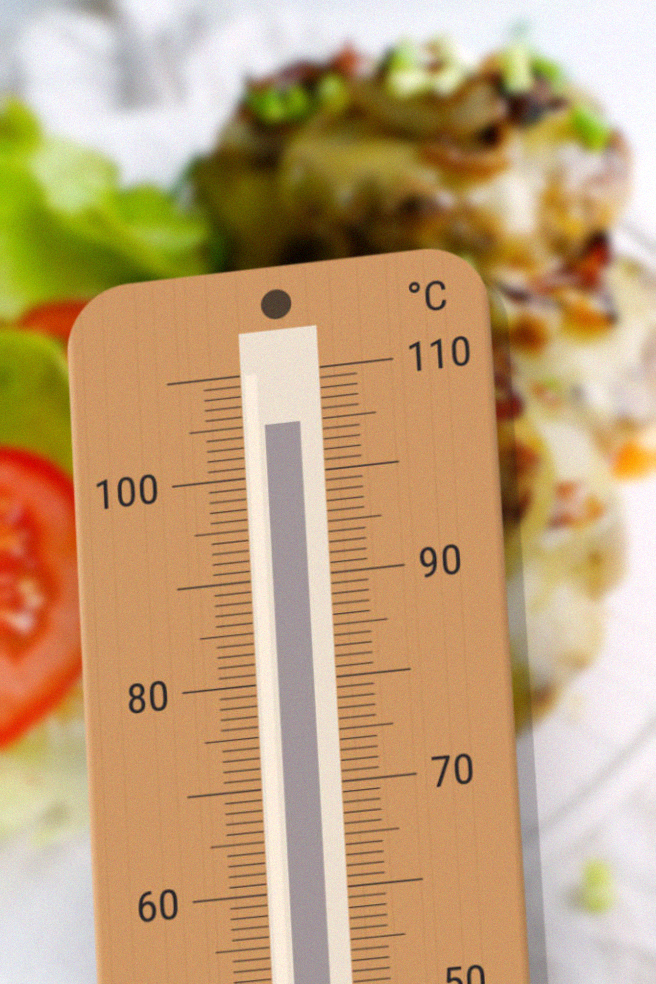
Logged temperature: 105 °C
